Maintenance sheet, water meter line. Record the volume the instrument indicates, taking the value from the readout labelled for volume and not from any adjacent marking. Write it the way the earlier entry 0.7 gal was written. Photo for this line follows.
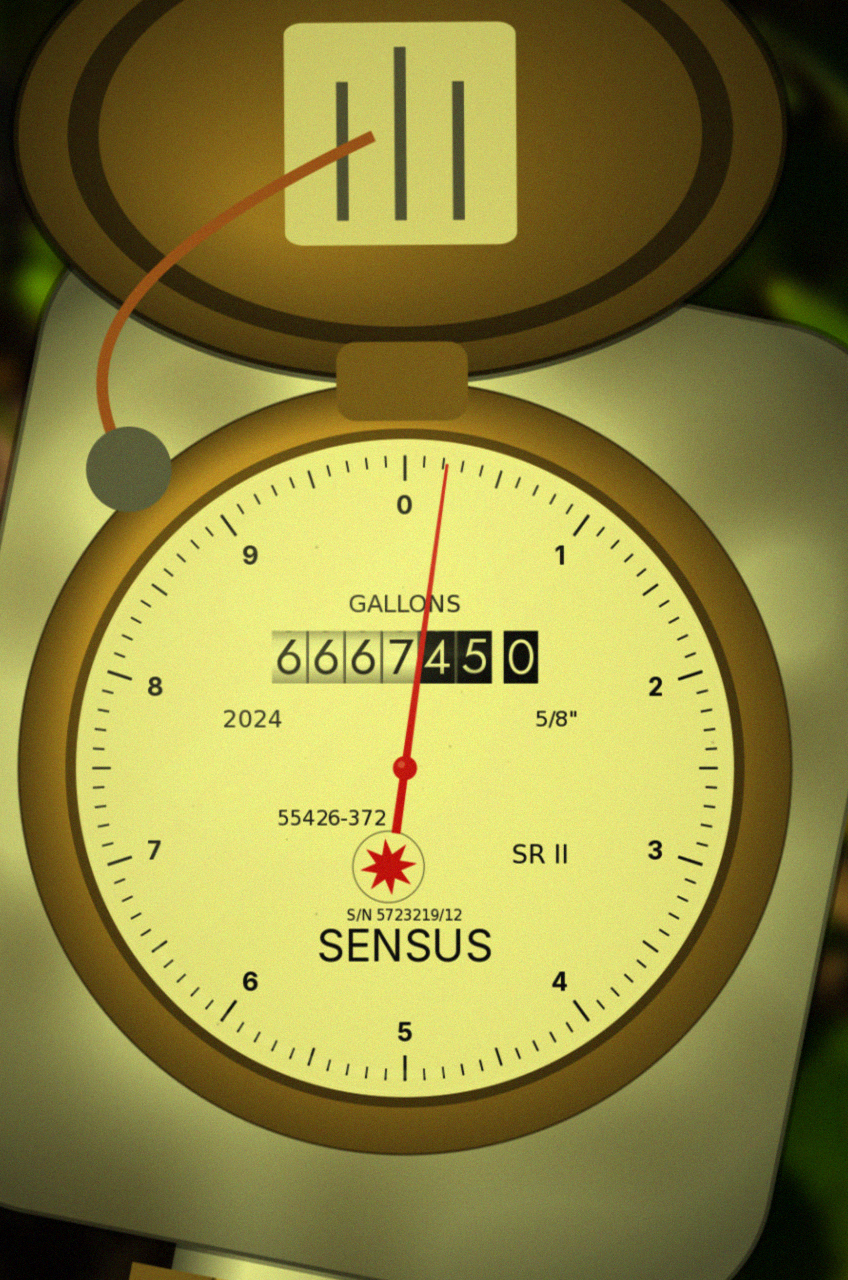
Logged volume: 6667450.2 gal
